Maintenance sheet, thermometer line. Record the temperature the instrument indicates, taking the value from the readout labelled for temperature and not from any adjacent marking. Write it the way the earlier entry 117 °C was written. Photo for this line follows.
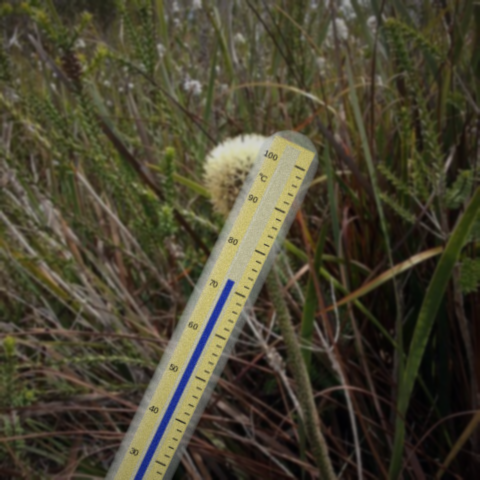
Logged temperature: 72 °C
